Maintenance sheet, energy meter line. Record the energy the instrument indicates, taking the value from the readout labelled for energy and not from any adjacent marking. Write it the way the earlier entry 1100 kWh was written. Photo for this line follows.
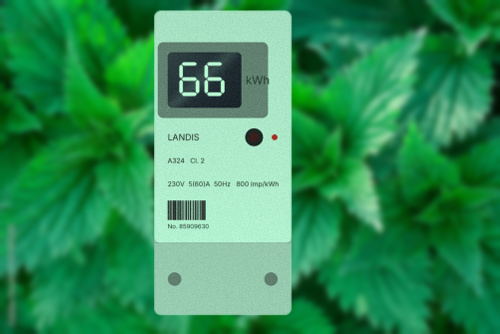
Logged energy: 66 kWh
